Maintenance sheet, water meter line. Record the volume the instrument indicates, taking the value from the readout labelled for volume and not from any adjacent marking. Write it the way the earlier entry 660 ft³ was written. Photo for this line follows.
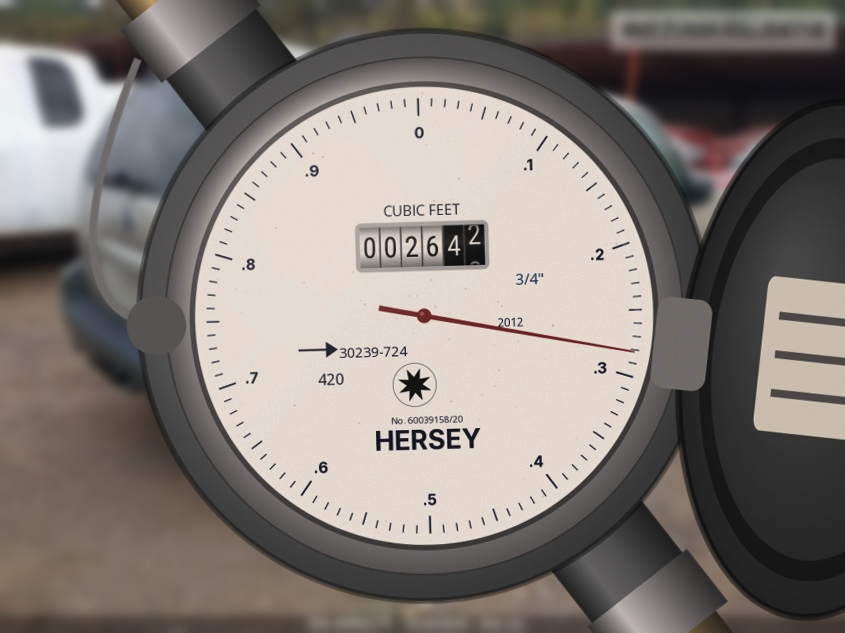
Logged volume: 2642.28 ft³
